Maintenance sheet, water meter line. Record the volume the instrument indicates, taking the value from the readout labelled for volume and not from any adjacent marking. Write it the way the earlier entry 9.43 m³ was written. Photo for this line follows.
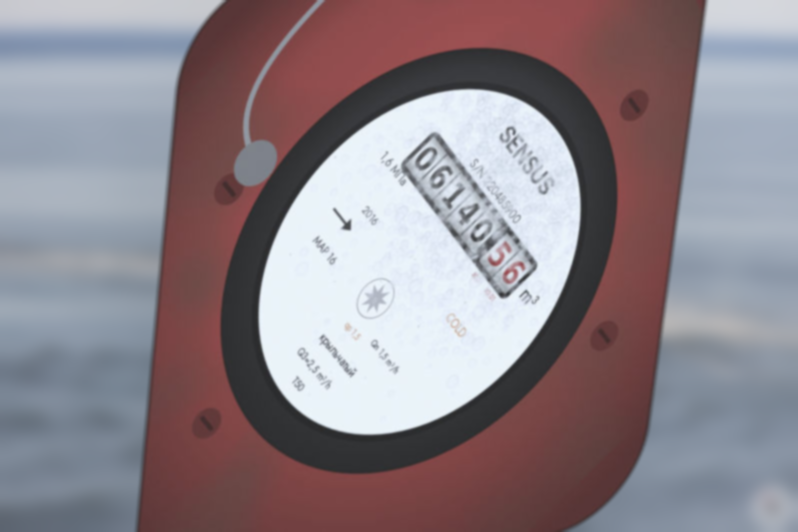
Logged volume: 6140.56 m³
